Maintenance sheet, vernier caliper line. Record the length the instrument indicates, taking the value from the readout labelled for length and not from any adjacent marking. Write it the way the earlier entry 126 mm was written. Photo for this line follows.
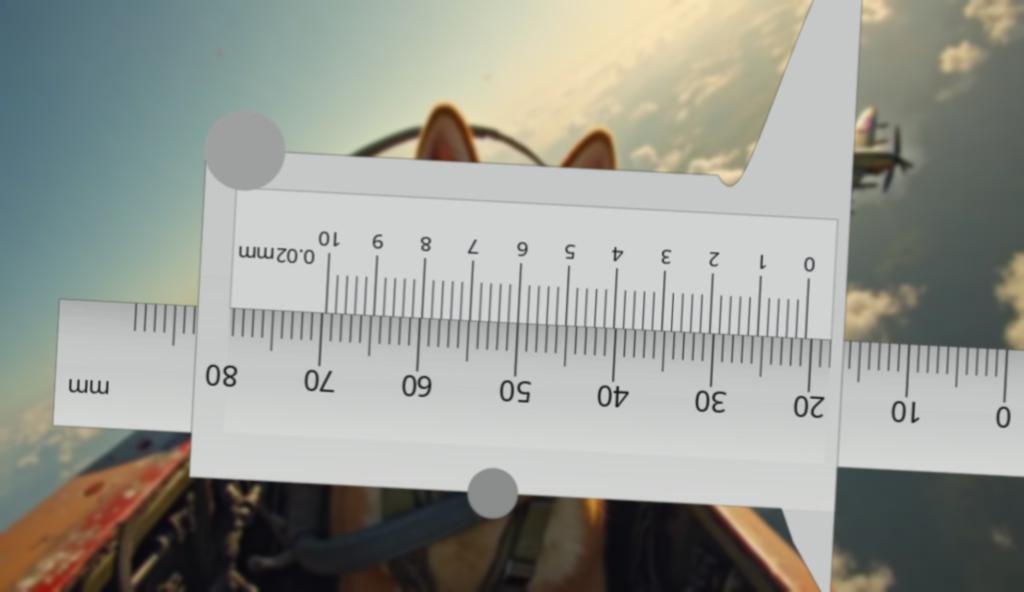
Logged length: 20.6 mm
